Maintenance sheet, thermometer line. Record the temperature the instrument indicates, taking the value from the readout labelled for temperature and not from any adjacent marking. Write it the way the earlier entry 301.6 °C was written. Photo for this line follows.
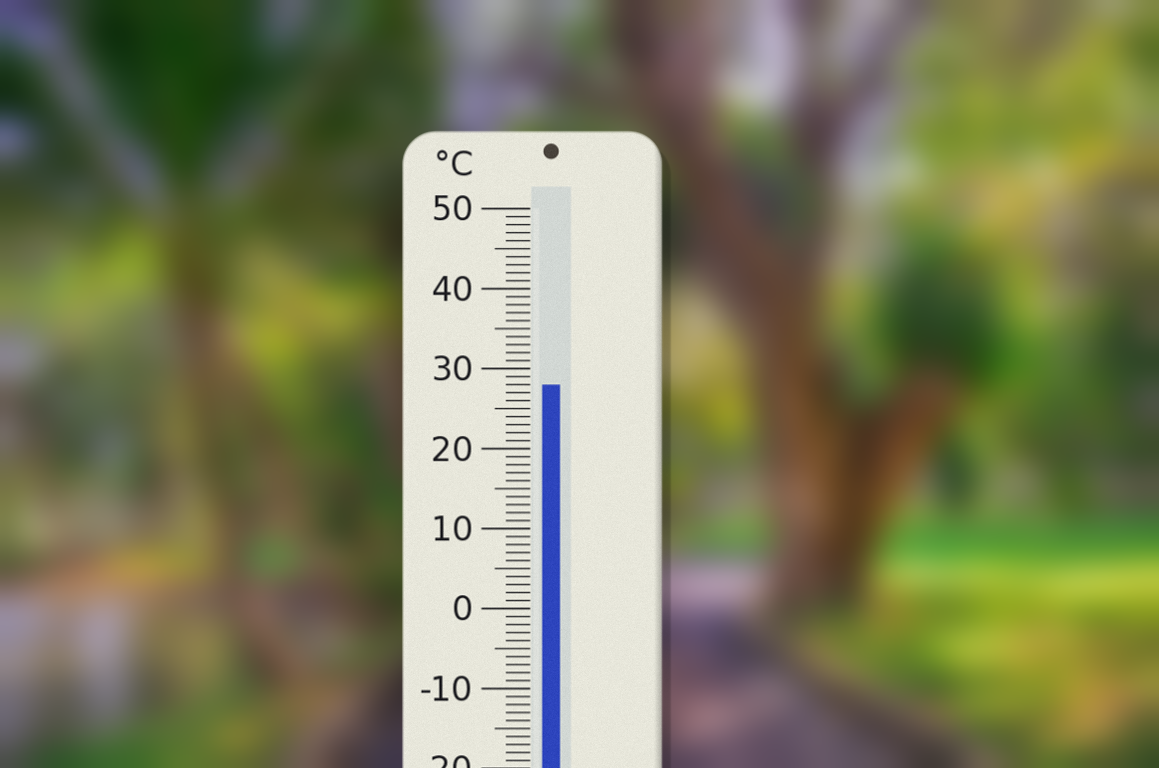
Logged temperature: 28 °C
